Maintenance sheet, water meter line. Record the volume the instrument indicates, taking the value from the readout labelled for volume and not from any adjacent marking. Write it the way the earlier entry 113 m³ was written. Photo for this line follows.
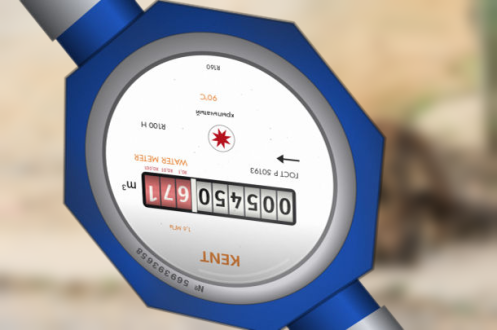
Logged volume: 5450.671 m³
